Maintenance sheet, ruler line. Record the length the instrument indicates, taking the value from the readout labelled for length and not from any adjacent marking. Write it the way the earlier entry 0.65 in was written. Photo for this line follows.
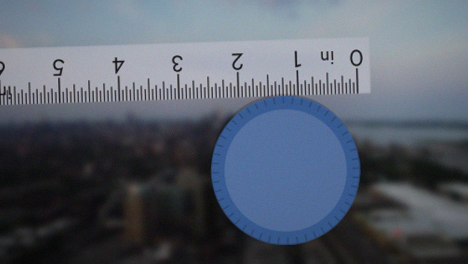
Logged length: 2.5 in
